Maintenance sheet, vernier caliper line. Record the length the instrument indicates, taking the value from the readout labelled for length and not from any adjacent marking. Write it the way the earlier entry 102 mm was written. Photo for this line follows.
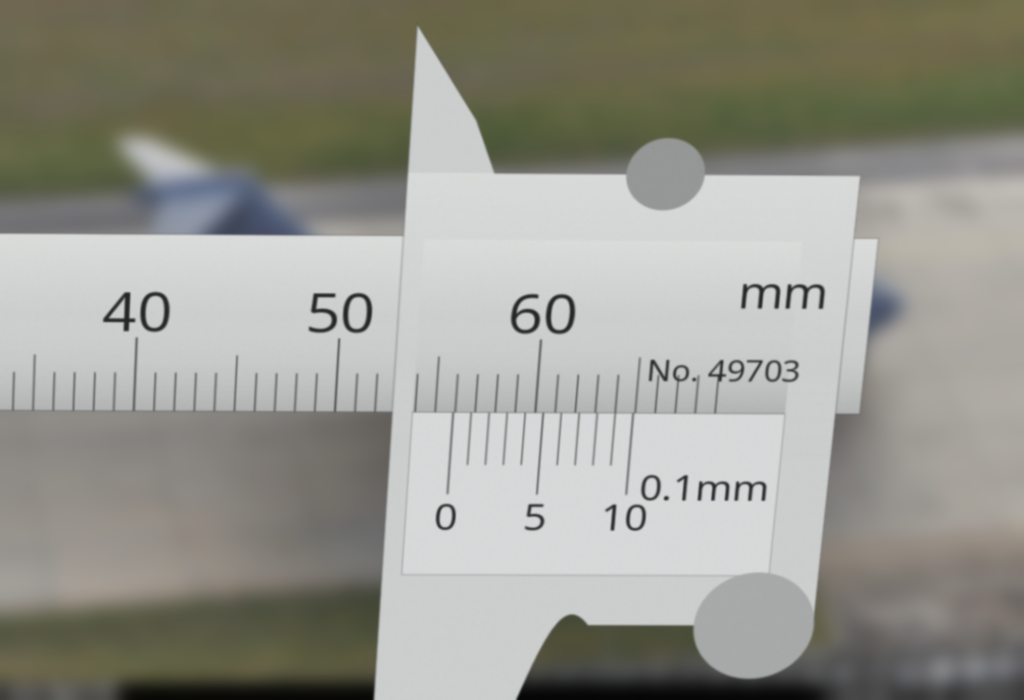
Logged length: 55.9 mm
